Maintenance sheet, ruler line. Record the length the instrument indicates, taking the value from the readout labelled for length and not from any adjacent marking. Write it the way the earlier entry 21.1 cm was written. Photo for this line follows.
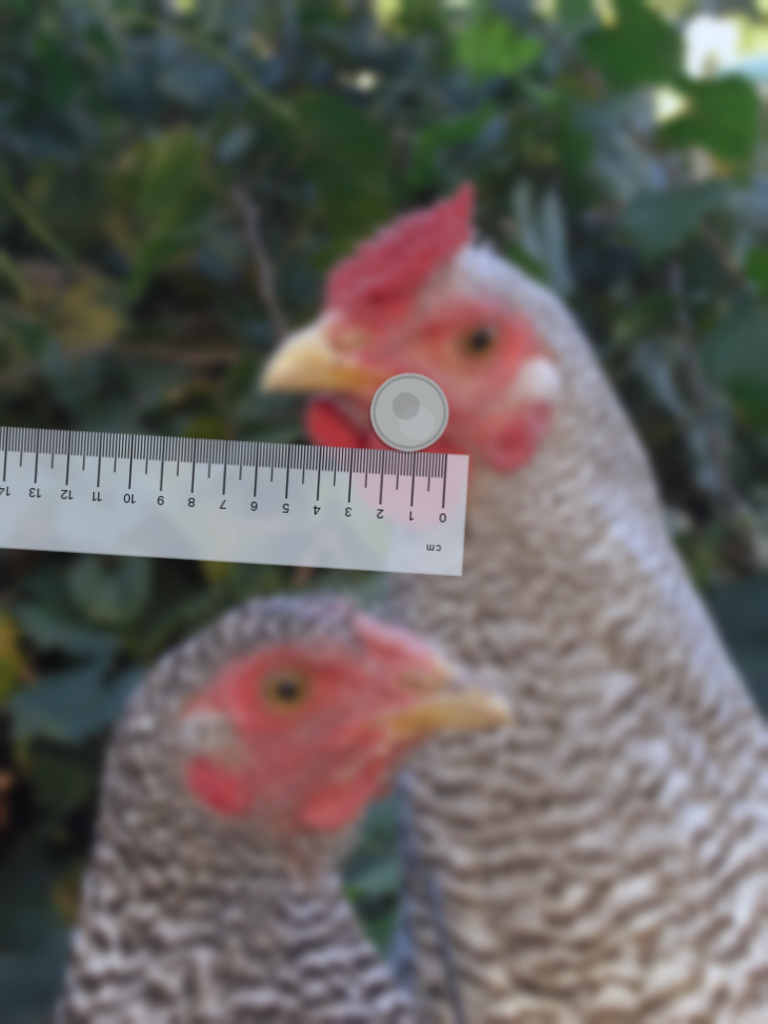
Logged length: 2.5 cm
